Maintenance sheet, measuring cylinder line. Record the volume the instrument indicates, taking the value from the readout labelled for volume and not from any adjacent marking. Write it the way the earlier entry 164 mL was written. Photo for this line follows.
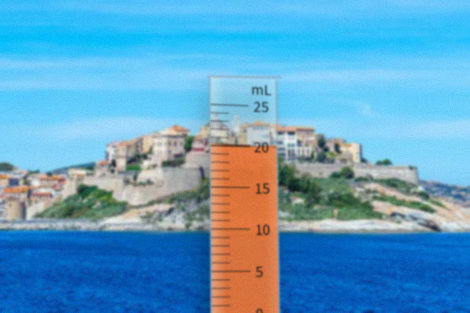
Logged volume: 20 mL
